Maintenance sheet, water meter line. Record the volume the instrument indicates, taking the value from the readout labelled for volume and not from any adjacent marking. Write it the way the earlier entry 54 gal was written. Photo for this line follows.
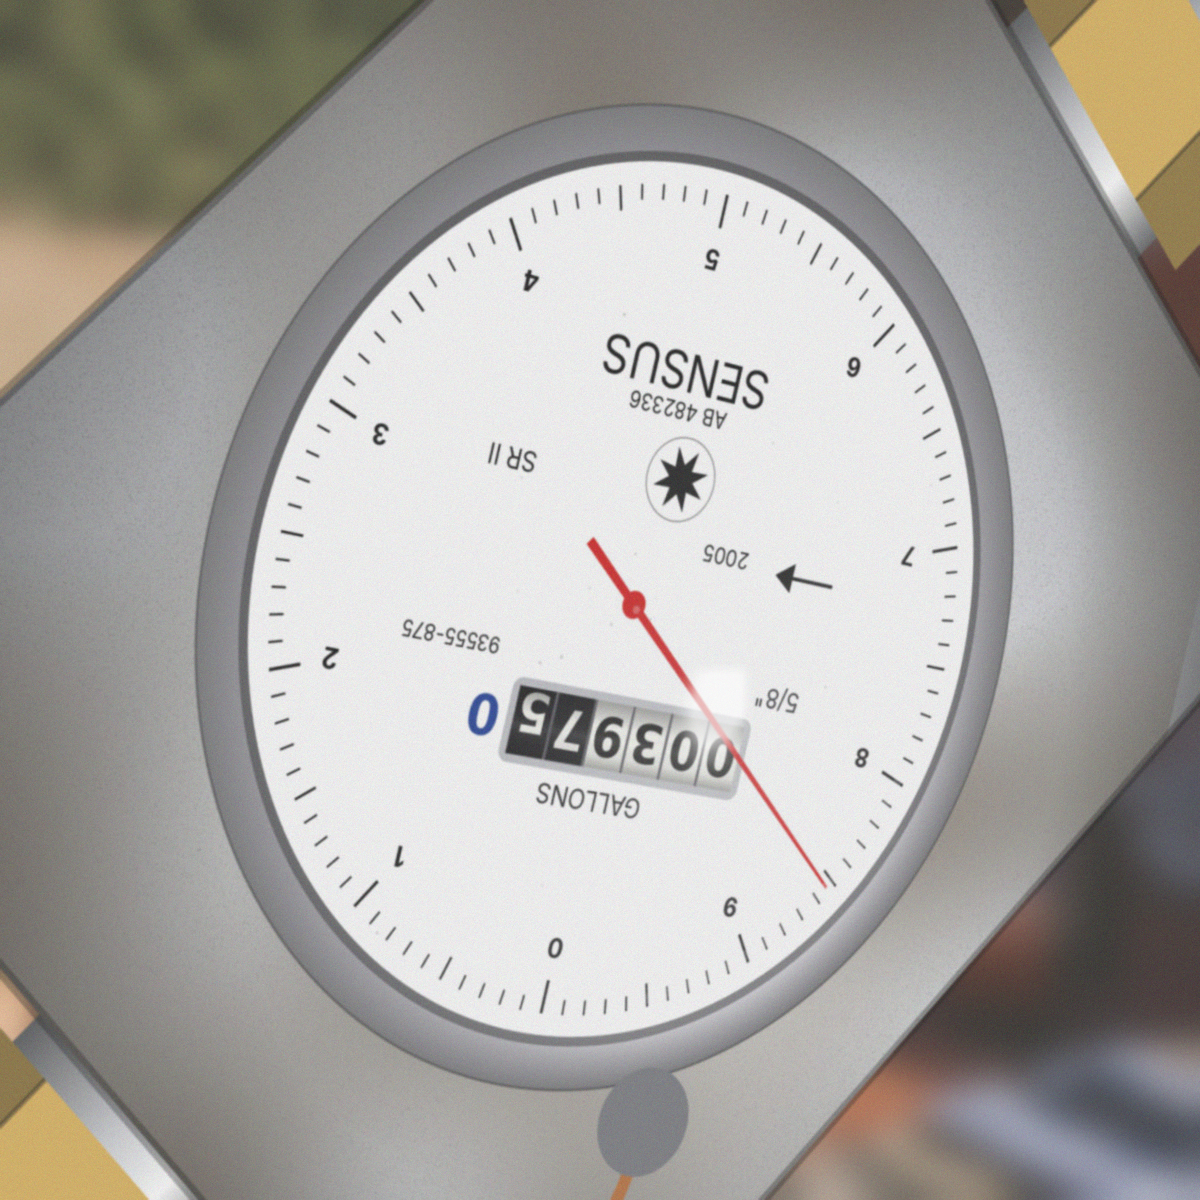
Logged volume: 39748.5 gal
